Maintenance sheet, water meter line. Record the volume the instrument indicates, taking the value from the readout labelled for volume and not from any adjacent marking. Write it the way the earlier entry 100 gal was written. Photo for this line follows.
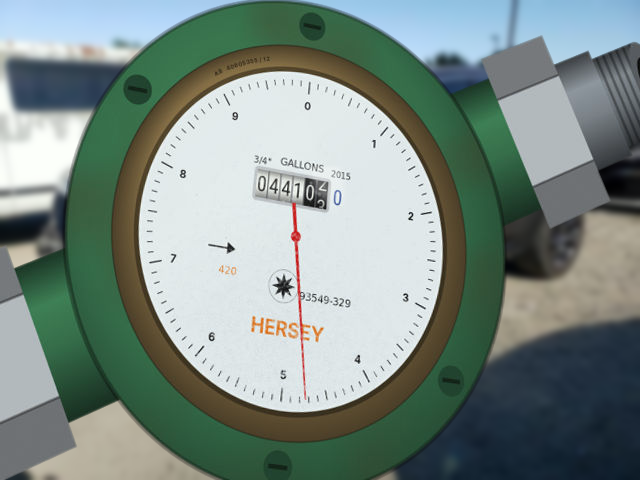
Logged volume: 441024.7 gal
